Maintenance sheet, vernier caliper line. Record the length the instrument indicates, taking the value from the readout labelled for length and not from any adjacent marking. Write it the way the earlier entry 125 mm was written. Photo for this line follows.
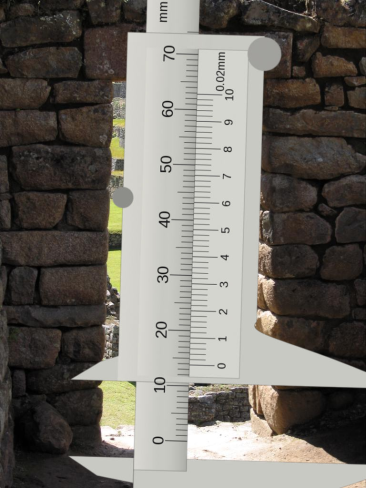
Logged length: 13.8 mm
